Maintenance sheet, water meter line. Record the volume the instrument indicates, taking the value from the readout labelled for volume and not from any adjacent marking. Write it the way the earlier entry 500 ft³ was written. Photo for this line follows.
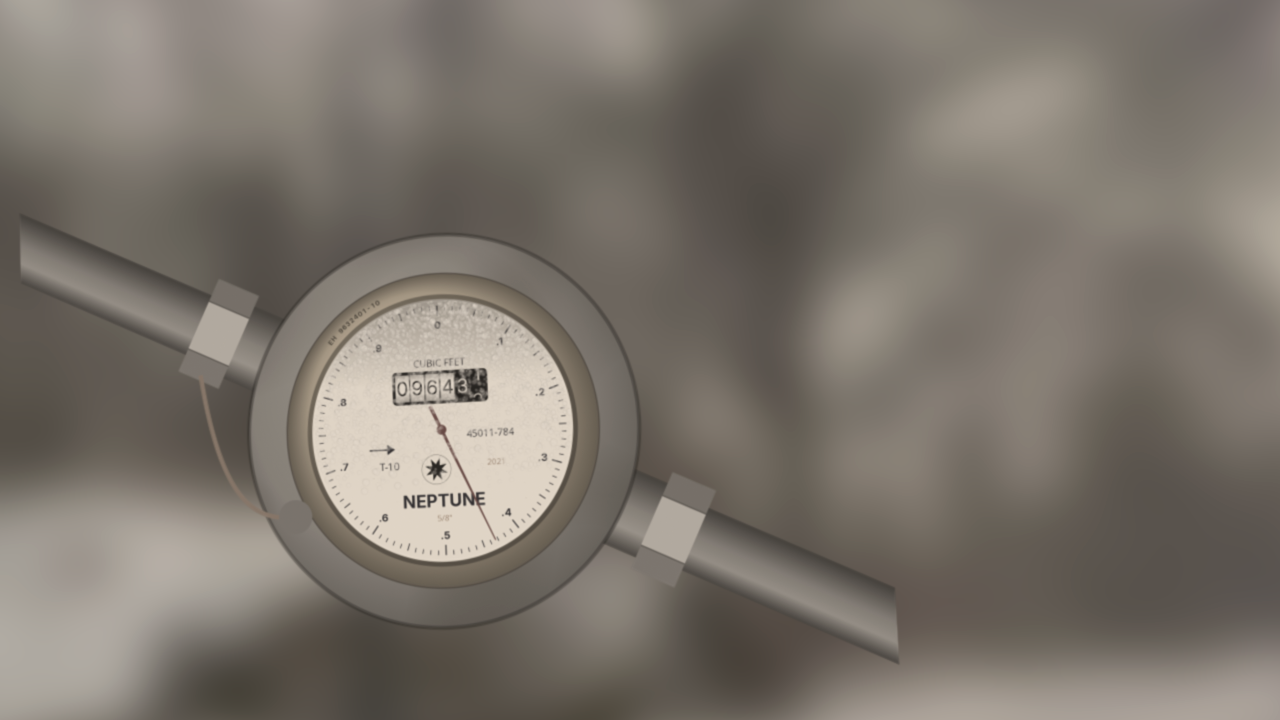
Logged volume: 96431.43 ft³
